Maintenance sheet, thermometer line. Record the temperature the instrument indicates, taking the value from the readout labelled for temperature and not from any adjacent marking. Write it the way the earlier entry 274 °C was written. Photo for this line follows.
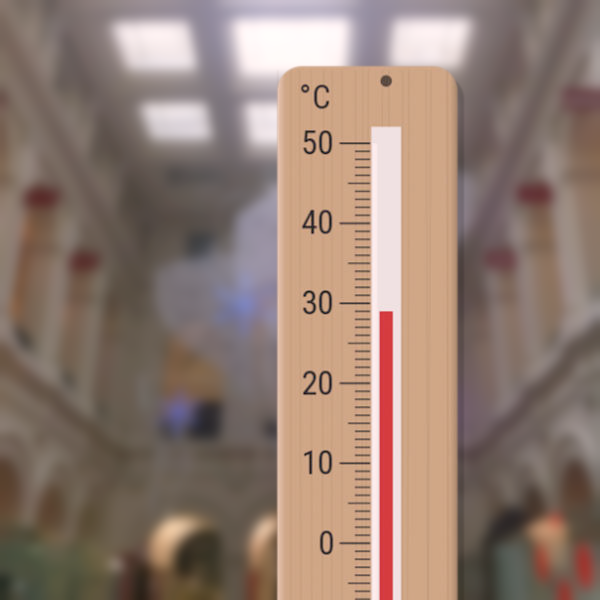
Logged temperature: 29 °C
